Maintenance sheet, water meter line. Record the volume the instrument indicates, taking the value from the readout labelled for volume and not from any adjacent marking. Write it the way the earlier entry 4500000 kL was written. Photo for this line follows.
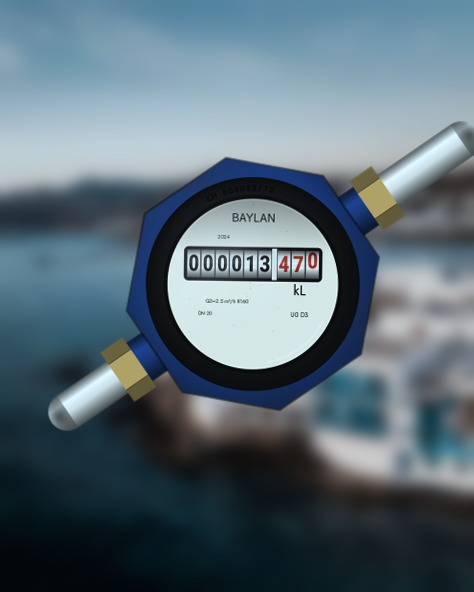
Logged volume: 13.470 kL
